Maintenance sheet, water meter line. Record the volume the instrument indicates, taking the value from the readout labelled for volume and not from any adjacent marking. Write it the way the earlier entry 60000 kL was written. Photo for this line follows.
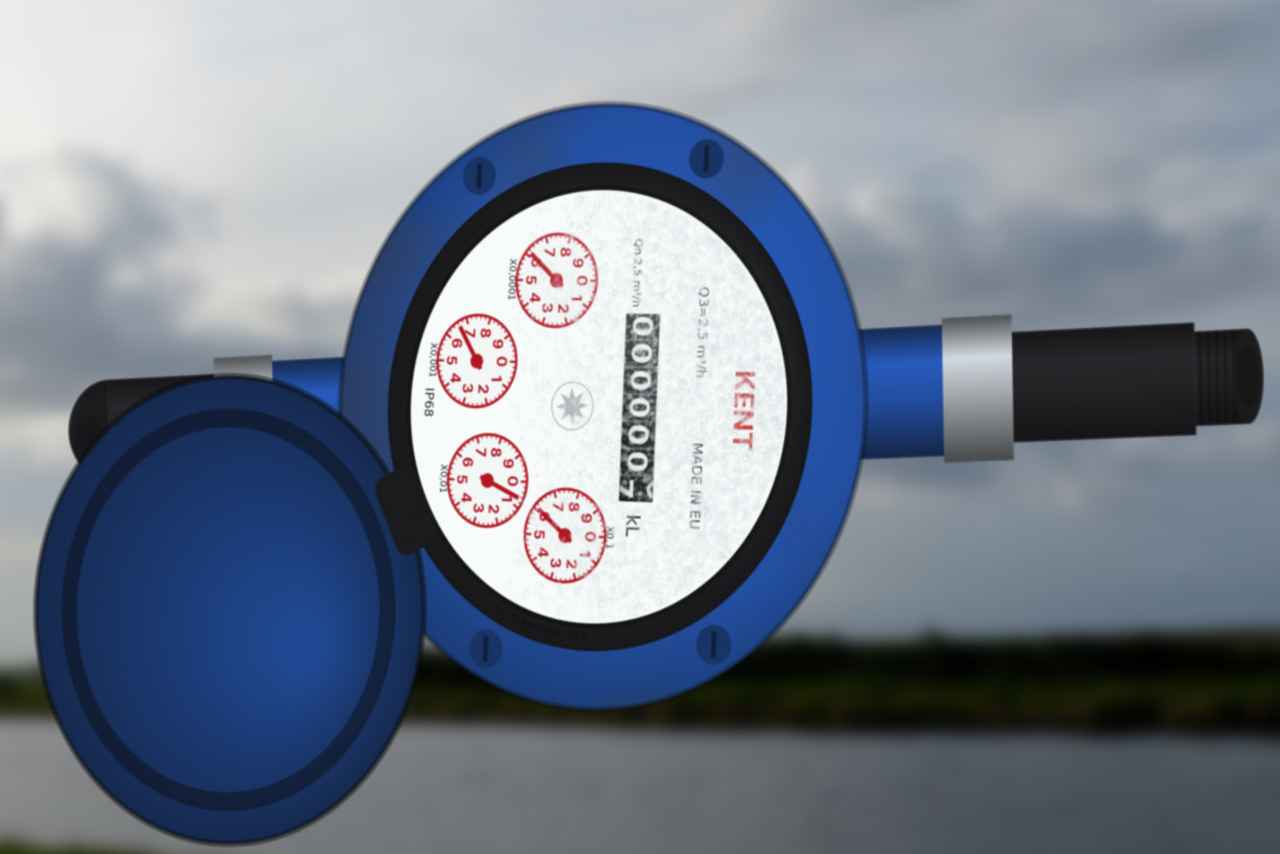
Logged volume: 6.6066 kL
